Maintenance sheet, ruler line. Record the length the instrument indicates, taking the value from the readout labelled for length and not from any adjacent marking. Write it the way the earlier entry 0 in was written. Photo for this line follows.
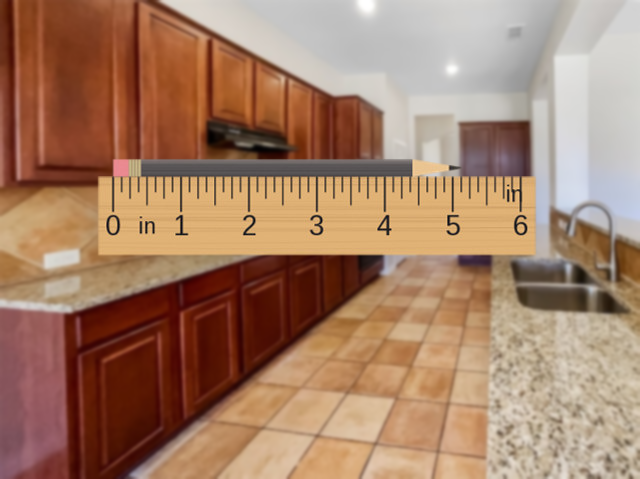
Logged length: 5.125 in
